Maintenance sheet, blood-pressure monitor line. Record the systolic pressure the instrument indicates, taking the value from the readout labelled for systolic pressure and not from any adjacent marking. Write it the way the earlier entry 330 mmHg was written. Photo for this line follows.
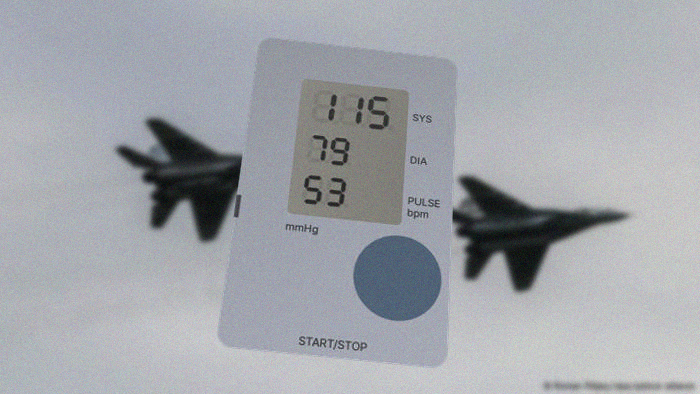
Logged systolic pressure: 115 mmHg
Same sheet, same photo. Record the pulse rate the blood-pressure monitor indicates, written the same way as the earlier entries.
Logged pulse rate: 53 bpm
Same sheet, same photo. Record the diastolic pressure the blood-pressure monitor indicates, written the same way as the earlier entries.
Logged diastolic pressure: 79 mmHg
